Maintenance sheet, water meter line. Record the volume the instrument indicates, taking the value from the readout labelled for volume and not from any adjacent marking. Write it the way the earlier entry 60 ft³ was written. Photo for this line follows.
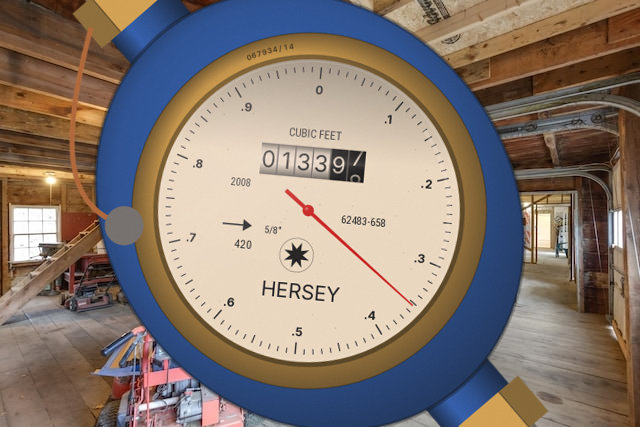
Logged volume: 13397.35 ft³
